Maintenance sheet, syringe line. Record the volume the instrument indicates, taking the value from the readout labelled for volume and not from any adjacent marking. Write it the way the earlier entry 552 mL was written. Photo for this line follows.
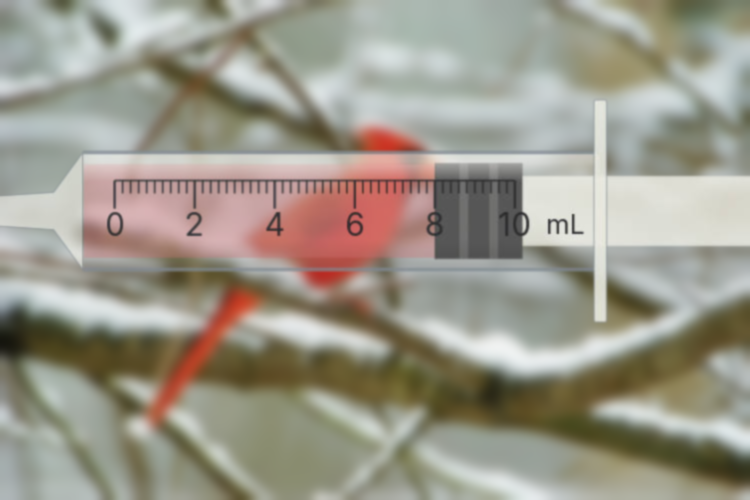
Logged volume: 8 mL
